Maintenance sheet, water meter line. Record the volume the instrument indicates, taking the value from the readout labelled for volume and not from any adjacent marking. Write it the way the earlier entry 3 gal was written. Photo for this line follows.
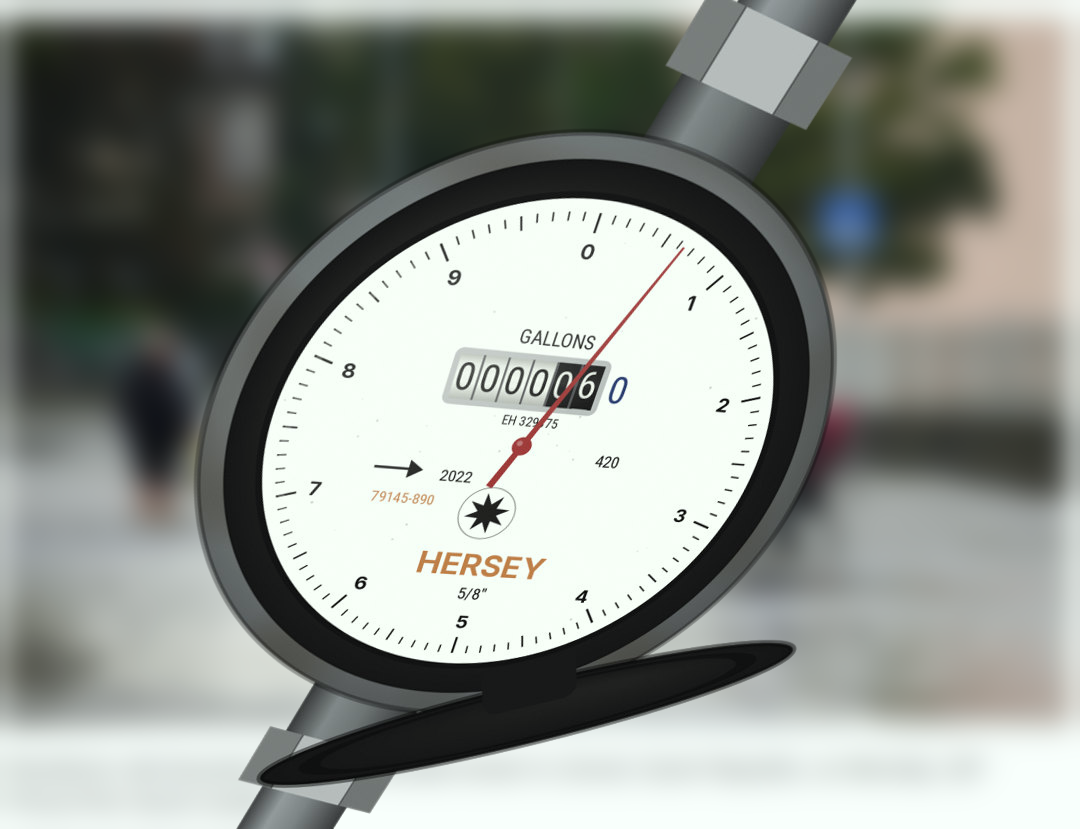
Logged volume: 60.6 gal
